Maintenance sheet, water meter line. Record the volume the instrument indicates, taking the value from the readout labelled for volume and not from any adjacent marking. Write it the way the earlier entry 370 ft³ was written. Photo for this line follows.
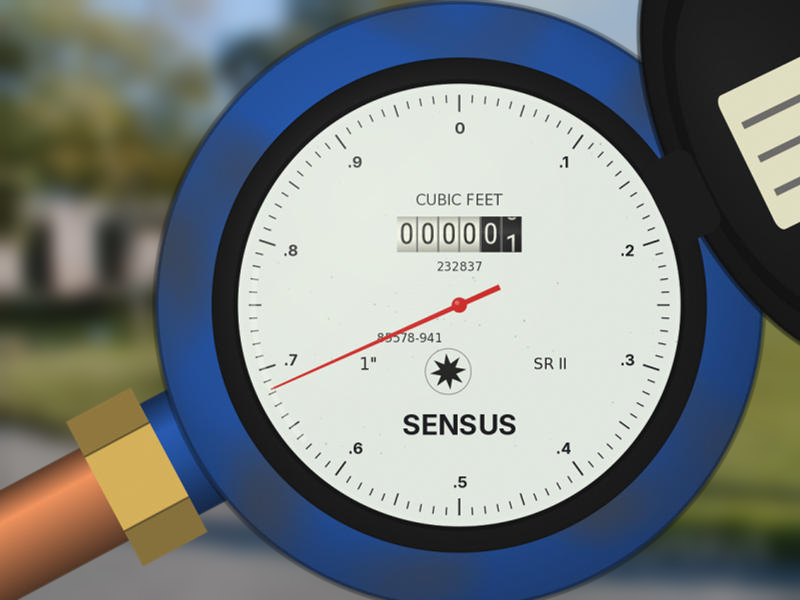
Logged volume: 0.68 ft³
